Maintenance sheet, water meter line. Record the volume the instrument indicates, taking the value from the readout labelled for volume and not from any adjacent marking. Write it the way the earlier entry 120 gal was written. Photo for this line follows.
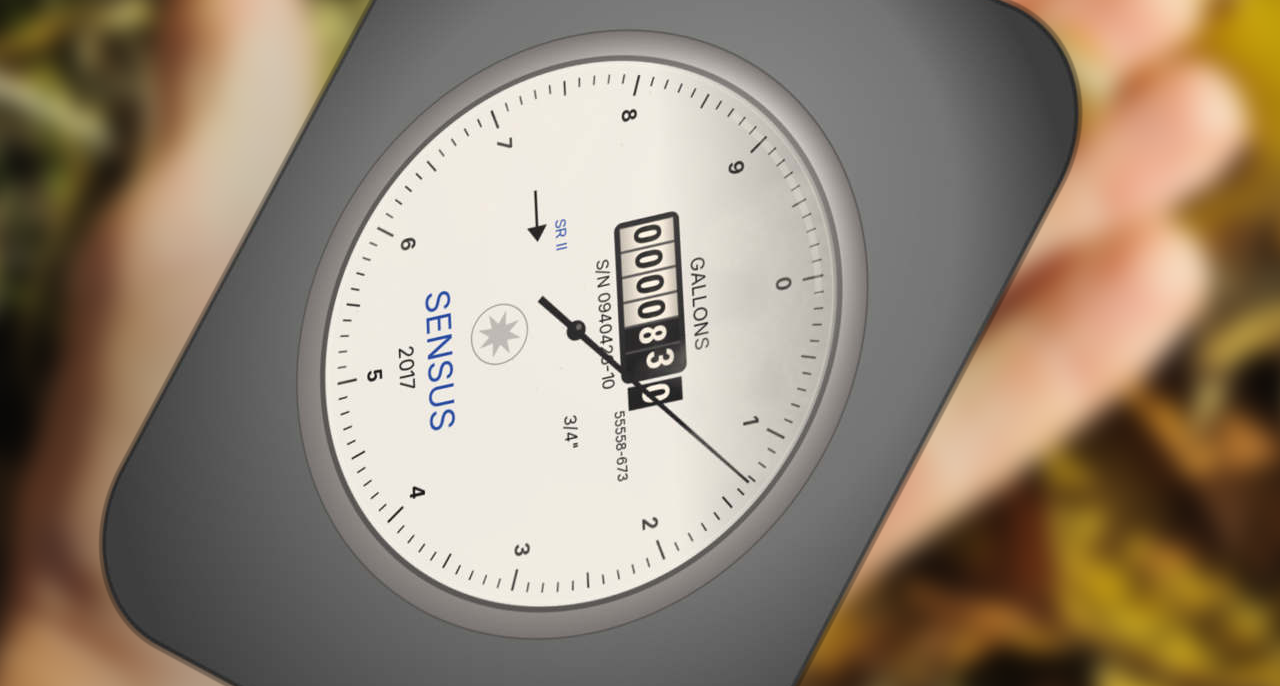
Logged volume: 831.3 gal
